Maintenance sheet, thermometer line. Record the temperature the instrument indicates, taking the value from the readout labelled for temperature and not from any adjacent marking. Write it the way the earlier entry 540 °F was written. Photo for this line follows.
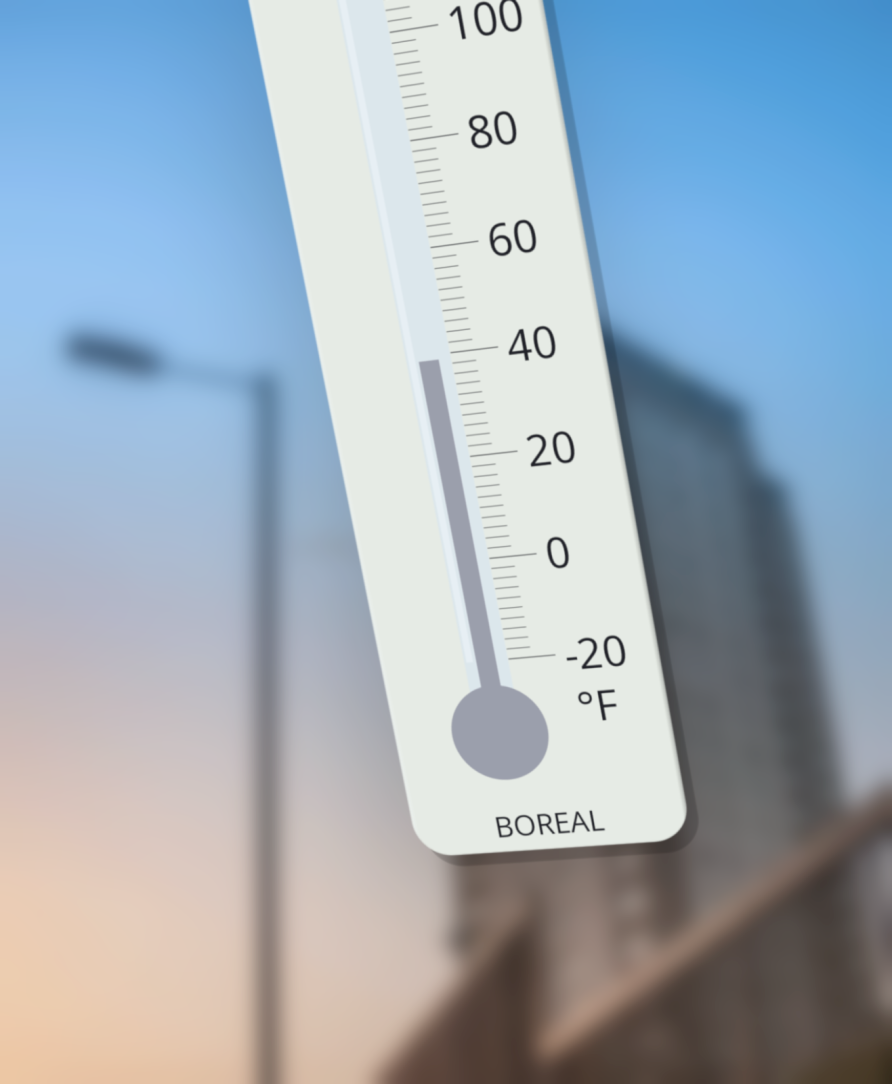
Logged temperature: 39 °F
